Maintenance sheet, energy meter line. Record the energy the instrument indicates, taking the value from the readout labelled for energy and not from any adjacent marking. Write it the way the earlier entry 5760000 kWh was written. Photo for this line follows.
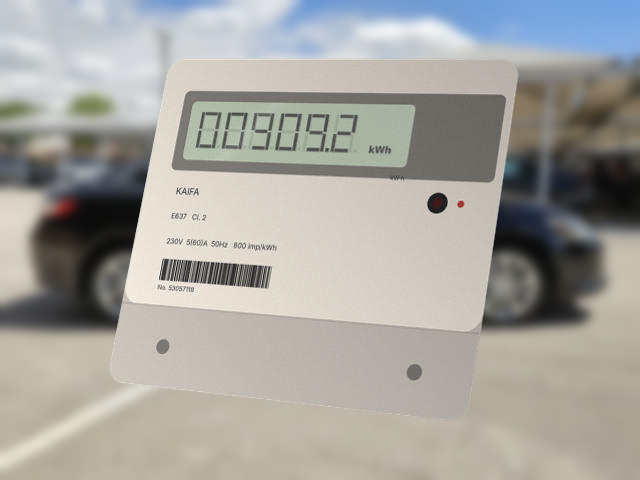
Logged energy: 909.2 kWh
